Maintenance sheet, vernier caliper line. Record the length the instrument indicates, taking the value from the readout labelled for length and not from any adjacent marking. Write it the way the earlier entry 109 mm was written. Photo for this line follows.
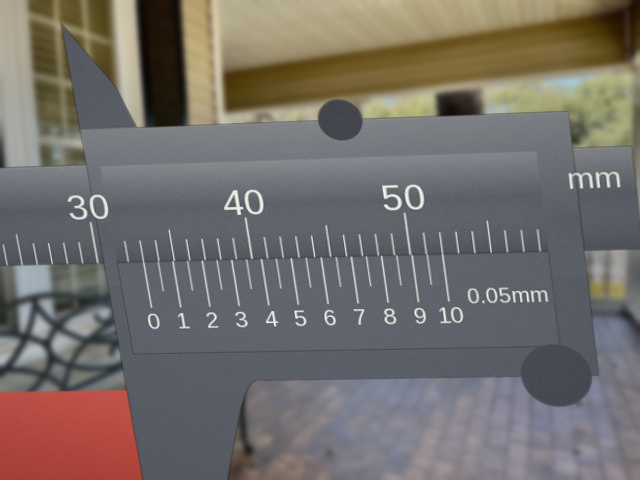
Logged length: 33.0 mm
